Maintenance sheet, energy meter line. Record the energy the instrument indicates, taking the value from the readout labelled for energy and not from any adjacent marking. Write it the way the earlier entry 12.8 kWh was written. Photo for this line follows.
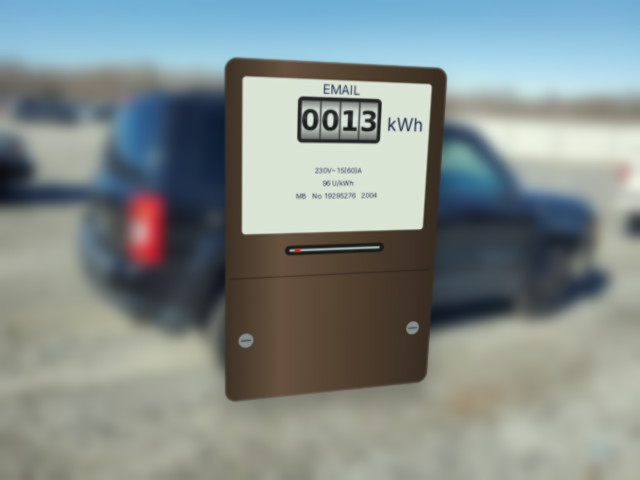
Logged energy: 13 kWh
